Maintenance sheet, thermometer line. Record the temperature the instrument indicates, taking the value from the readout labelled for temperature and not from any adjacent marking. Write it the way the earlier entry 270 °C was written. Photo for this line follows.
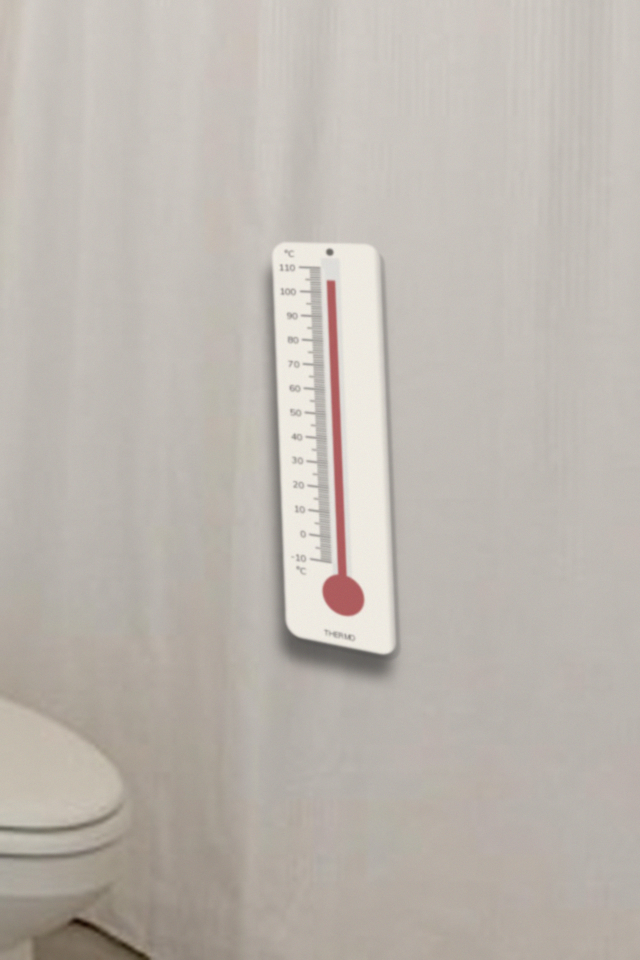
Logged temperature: 105 °C
